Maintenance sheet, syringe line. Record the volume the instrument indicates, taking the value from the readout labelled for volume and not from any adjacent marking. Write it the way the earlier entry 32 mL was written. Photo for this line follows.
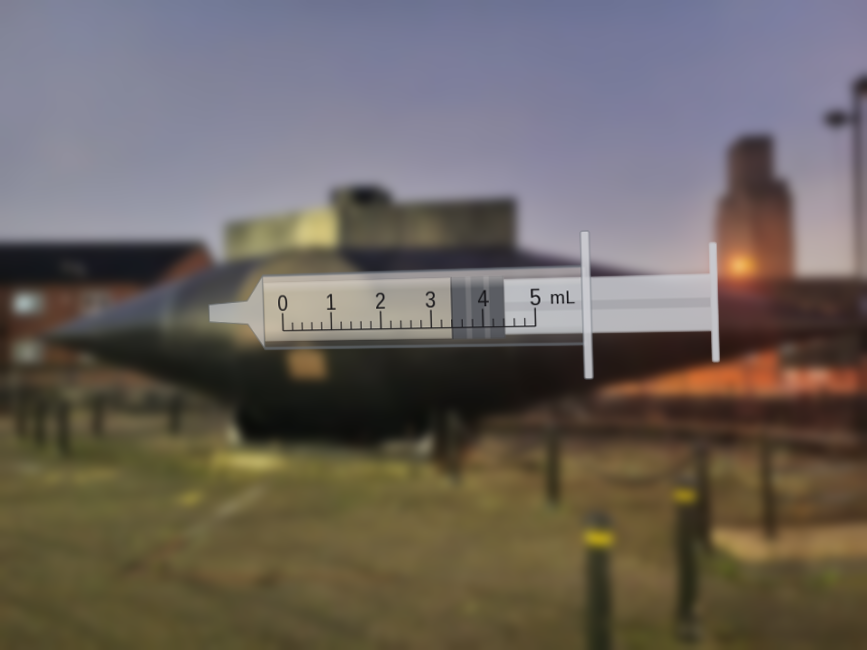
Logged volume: 3.4 mL
